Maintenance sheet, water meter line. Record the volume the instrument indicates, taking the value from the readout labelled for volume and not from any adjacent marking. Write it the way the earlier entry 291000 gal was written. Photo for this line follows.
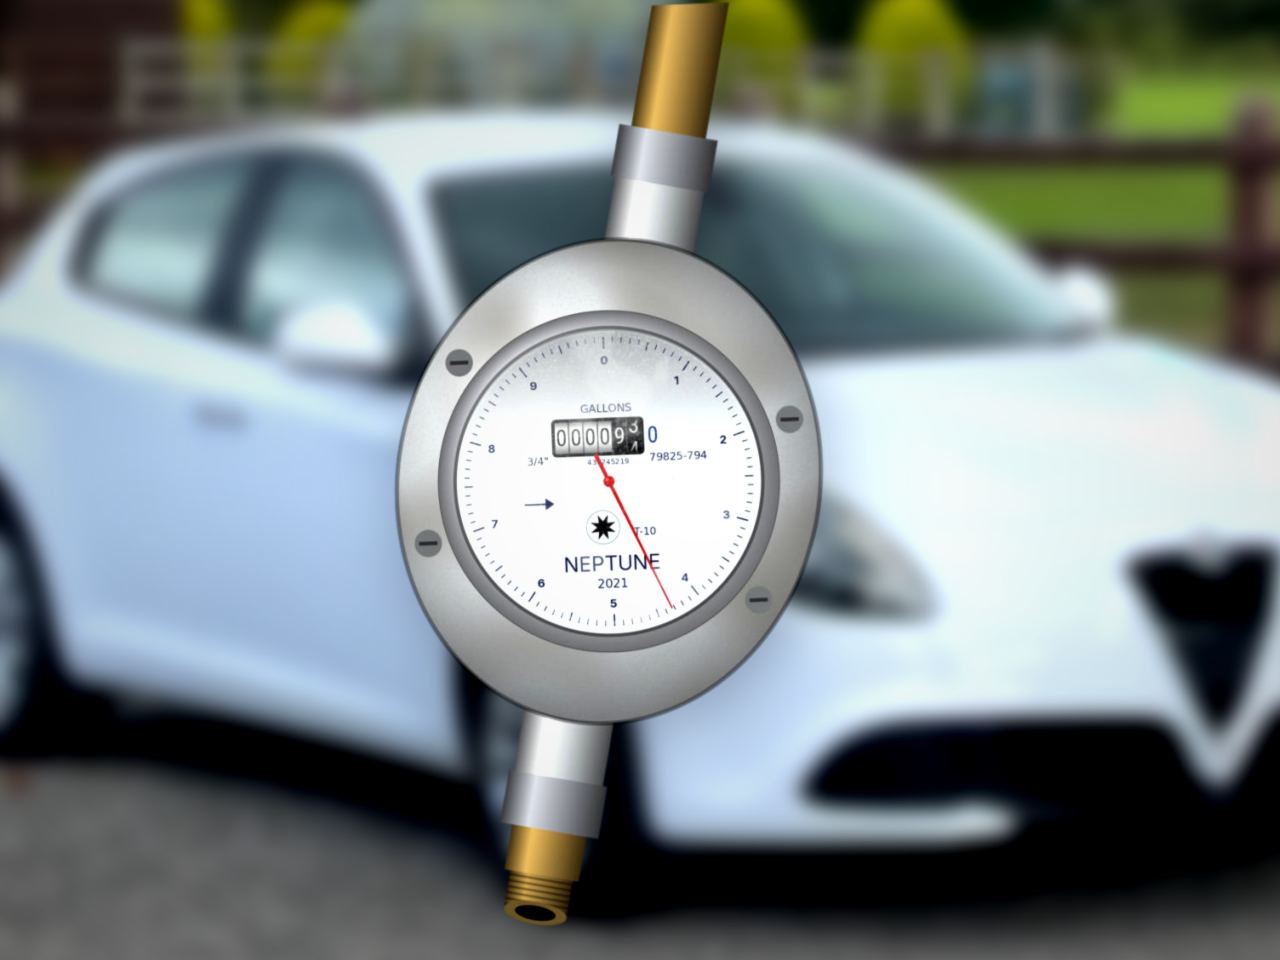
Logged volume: 934.3 gal
